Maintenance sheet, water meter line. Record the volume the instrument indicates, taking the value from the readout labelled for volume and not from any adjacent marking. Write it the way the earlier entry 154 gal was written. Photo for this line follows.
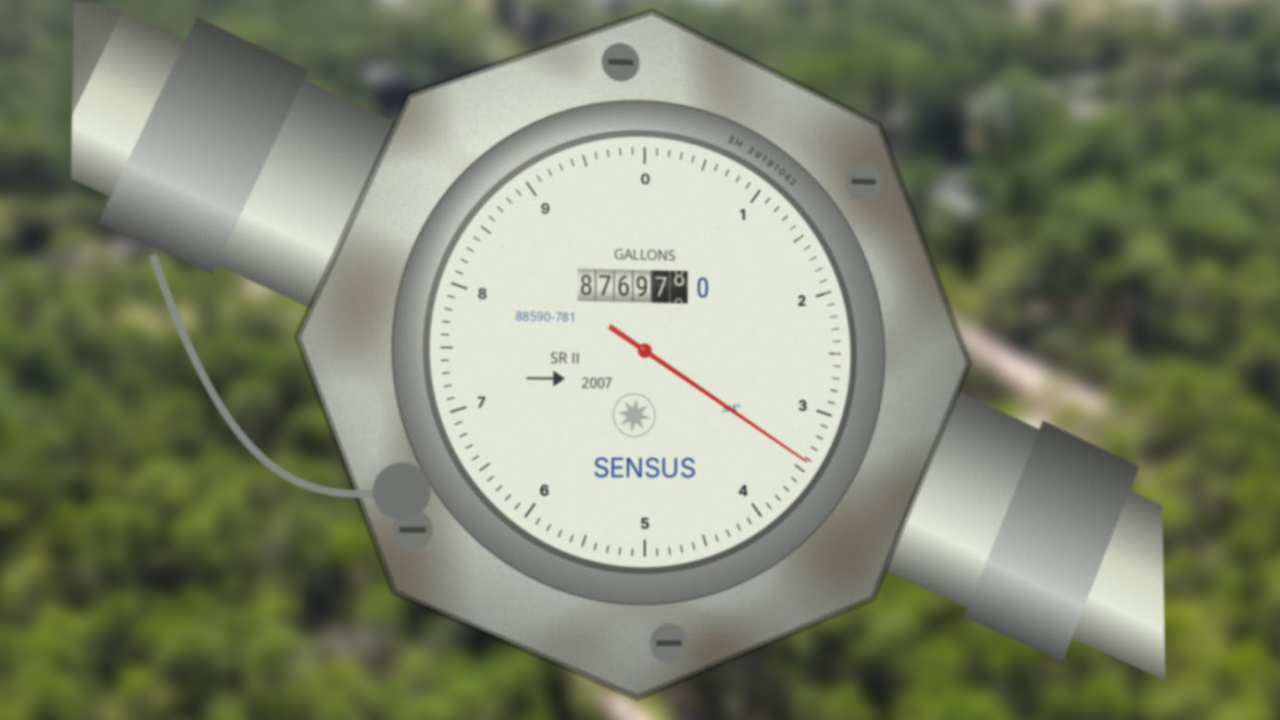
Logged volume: 8769783.4 gal
